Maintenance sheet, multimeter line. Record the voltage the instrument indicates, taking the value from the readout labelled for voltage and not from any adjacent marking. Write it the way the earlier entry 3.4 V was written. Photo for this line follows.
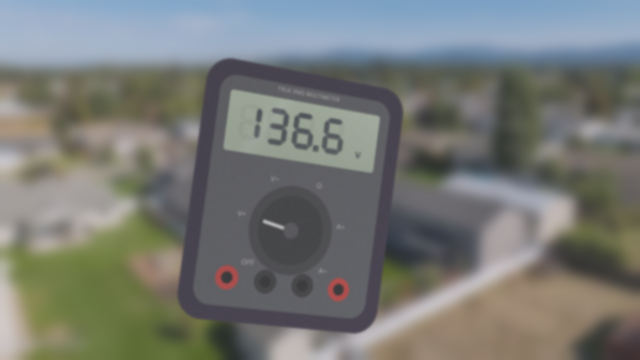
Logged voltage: 136.6 V
